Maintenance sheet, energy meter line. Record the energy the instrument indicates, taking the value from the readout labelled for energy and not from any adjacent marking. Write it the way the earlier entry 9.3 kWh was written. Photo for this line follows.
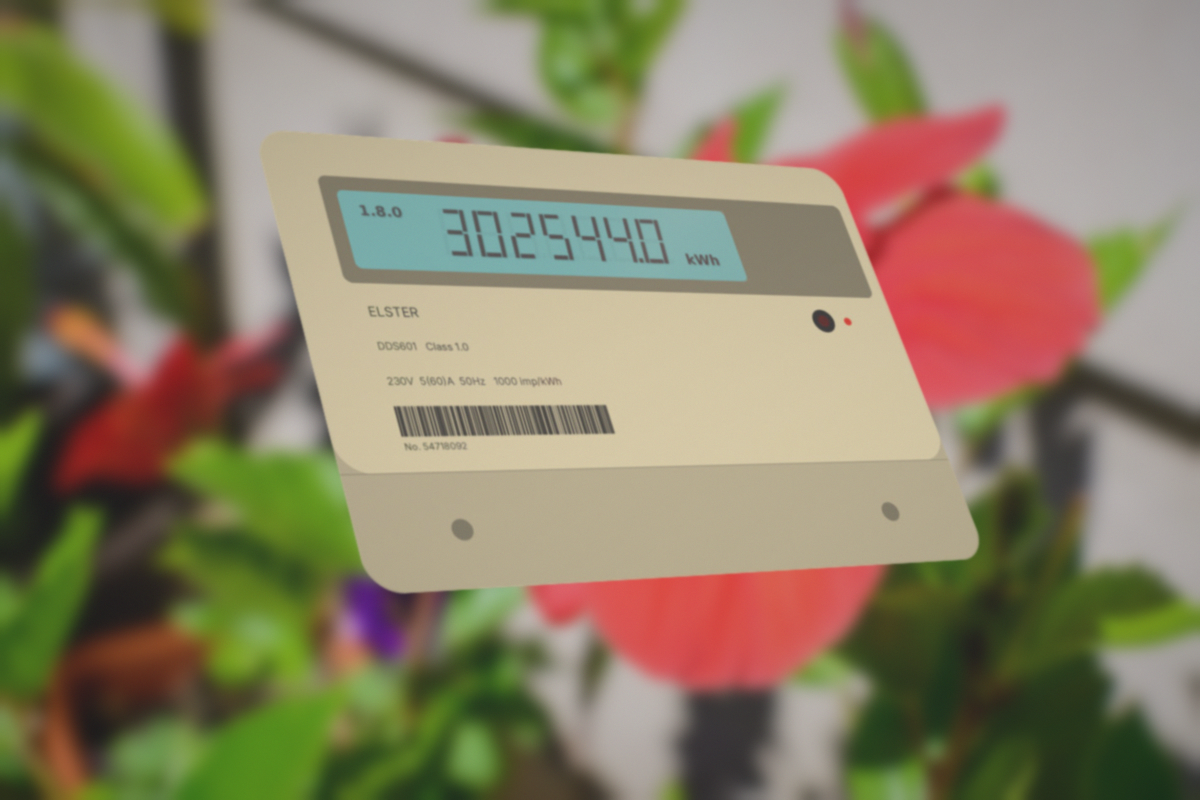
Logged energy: 302544.0 kWh
